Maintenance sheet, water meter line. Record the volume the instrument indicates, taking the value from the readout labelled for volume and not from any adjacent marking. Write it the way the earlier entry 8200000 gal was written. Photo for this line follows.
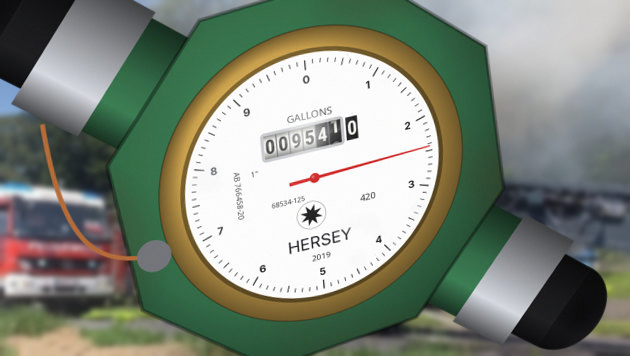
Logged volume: 95412.4 gal
